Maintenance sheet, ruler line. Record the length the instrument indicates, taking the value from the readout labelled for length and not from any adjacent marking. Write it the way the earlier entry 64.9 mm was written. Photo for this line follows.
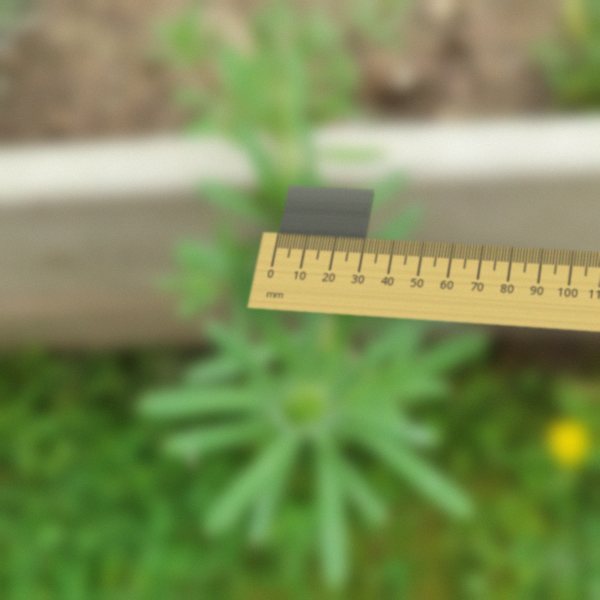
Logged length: 30 mm
